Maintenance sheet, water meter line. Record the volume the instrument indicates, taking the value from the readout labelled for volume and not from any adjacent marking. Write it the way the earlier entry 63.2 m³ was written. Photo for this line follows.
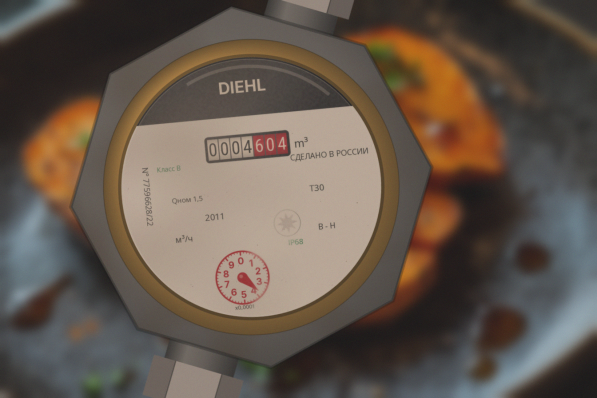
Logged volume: 4.6043 m³
